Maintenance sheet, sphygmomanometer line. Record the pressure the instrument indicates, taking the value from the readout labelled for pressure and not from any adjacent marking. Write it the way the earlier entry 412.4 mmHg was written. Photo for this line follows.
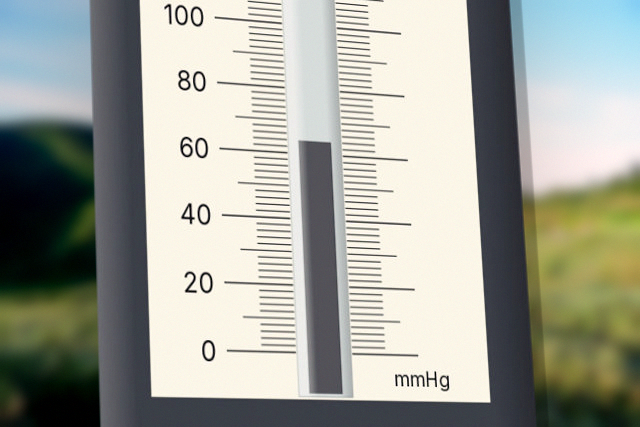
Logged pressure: 64 mmHg
